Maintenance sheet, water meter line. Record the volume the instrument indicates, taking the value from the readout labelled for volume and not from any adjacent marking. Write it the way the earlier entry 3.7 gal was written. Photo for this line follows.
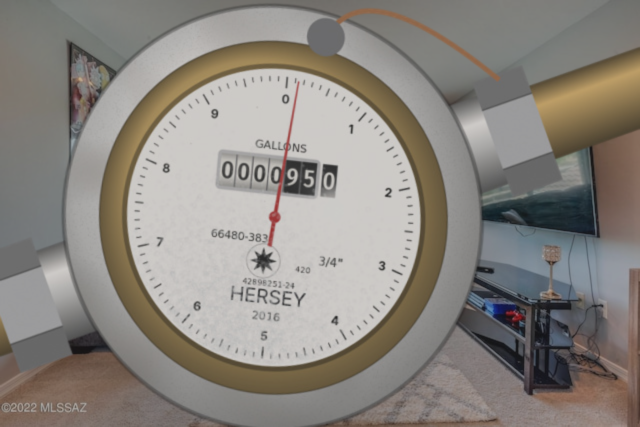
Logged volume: 950.1 gal
